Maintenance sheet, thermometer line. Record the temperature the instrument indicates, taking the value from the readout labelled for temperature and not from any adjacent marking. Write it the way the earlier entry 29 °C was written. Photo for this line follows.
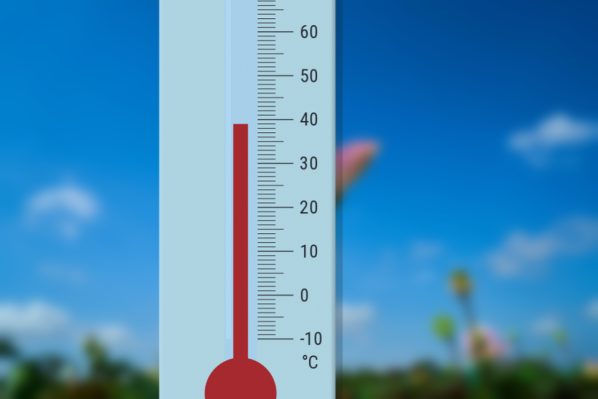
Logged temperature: 39 °C
